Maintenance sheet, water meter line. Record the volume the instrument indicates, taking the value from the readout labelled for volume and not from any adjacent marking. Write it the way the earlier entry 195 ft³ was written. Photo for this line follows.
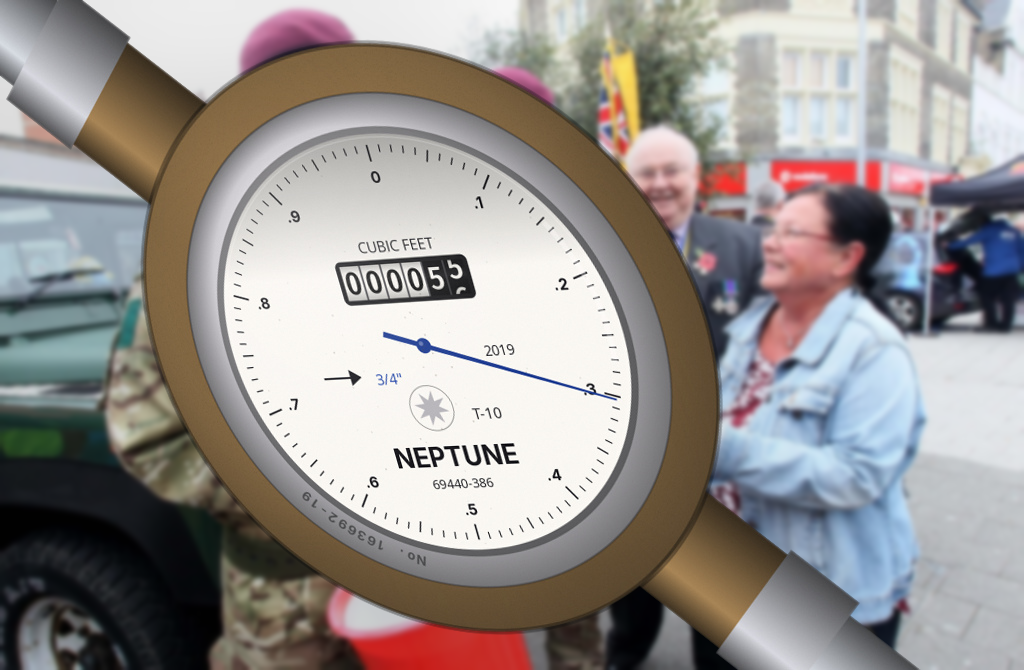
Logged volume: 55.30 ft³
